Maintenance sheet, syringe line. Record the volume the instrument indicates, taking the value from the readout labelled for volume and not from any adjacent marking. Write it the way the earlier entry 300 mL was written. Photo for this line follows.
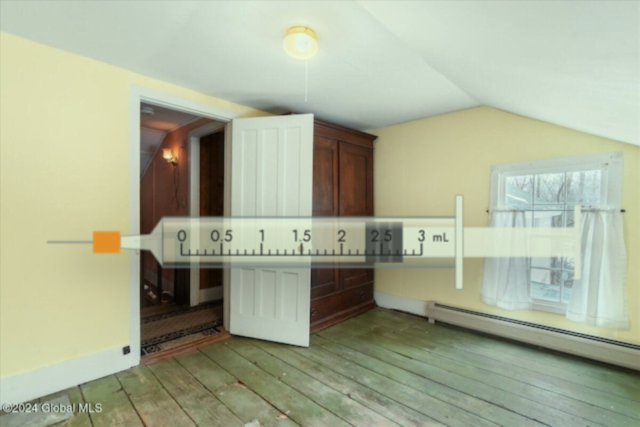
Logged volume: 2.3 mL
